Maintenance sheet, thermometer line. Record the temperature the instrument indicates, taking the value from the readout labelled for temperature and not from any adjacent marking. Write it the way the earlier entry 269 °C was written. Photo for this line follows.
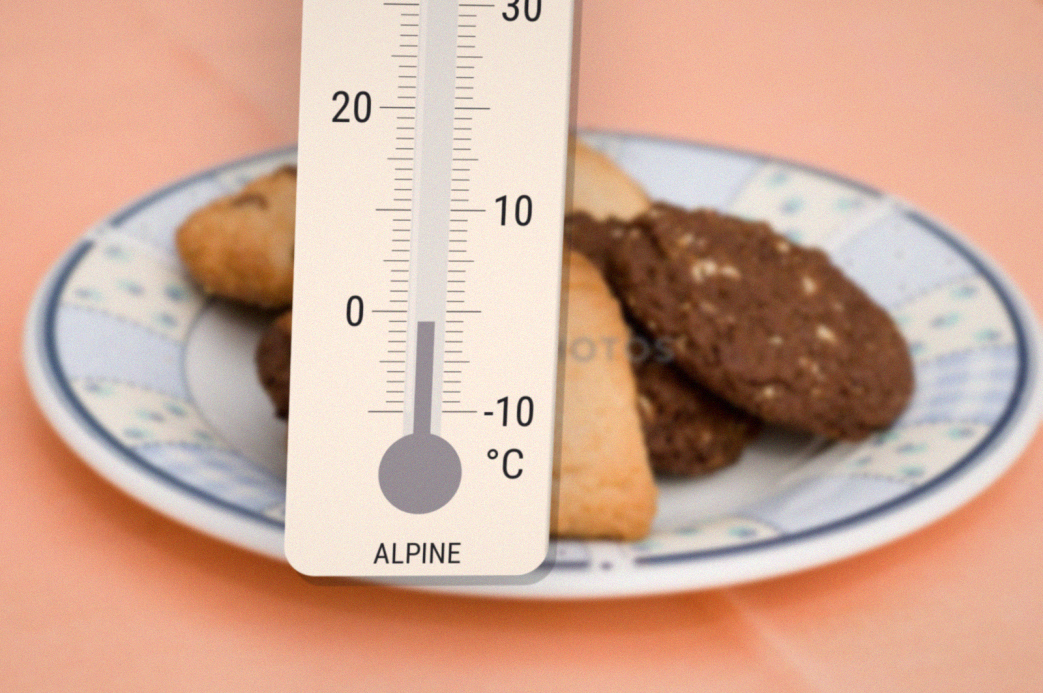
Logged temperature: -1 °C
